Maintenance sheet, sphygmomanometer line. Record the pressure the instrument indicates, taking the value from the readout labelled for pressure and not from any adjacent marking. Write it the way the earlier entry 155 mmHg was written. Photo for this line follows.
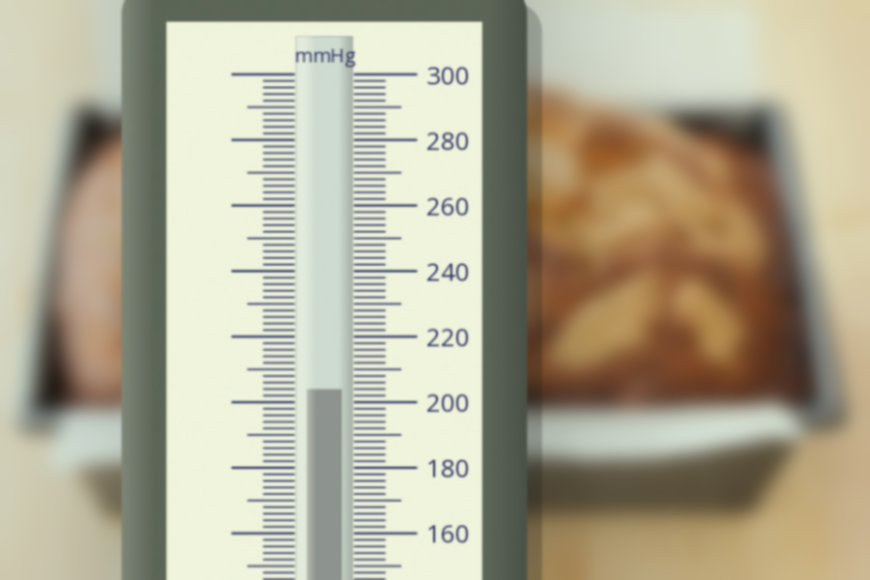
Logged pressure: 204 mmHg
